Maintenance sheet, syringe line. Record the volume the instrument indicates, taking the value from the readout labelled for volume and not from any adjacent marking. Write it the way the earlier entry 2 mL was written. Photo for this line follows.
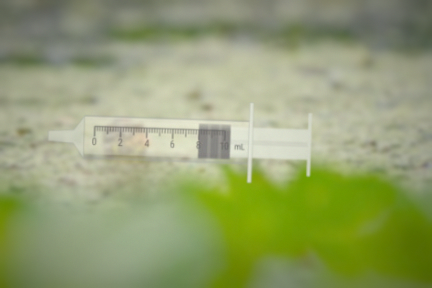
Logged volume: 8 mL
